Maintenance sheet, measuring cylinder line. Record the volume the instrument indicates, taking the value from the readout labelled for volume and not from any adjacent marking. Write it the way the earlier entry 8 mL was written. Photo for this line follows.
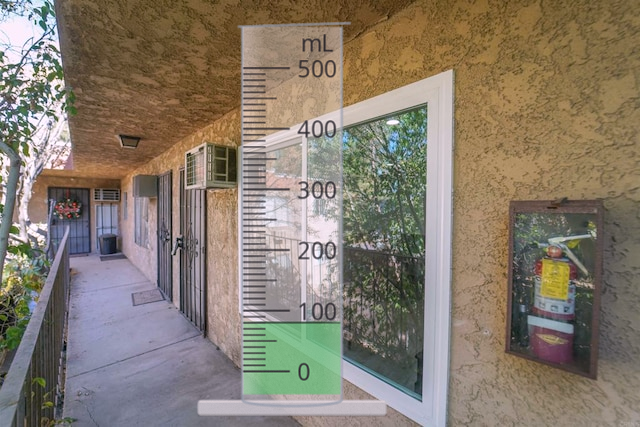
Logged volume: 80 mL
